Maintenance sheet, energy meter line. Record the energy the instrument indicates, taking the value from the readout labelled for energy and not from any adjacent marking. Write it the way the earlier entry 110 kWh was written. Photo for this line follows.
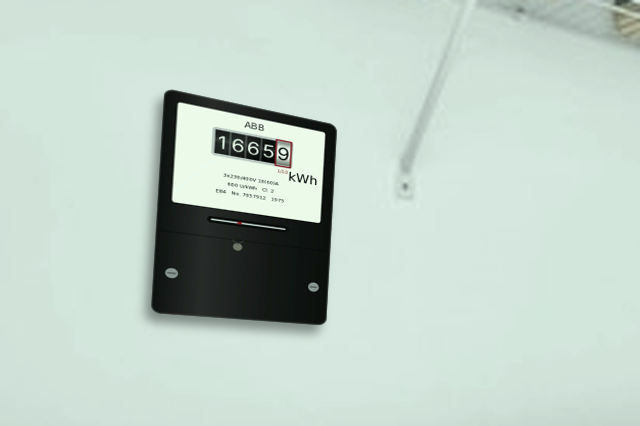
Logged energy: 1665.9 kWh
